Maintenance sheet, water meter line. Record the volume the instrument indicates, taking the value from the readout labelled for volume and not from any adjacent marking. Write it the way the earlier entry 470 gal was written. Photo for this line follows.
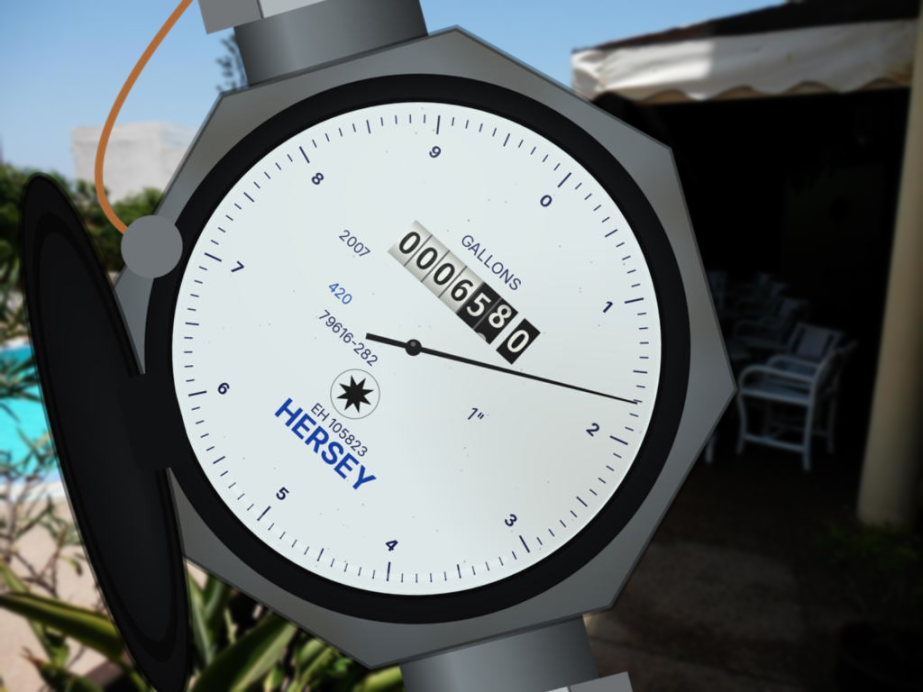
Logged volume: 6581.7 gal
